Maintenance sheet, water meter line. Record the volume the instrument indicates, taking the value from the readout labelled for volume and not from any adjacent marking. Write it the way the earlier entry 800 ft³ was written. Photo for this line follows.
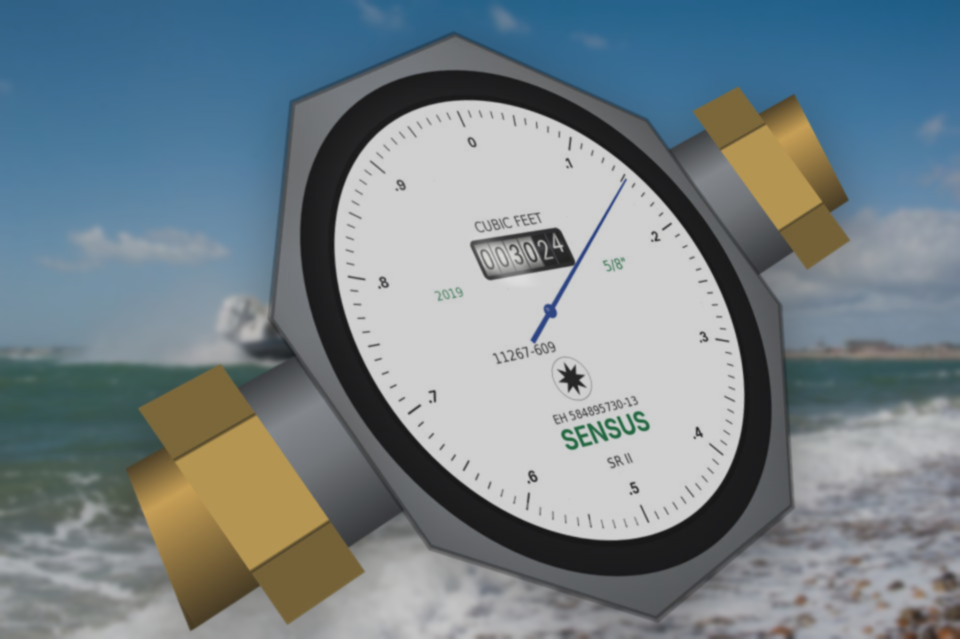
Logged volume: 3024.15 ft³
